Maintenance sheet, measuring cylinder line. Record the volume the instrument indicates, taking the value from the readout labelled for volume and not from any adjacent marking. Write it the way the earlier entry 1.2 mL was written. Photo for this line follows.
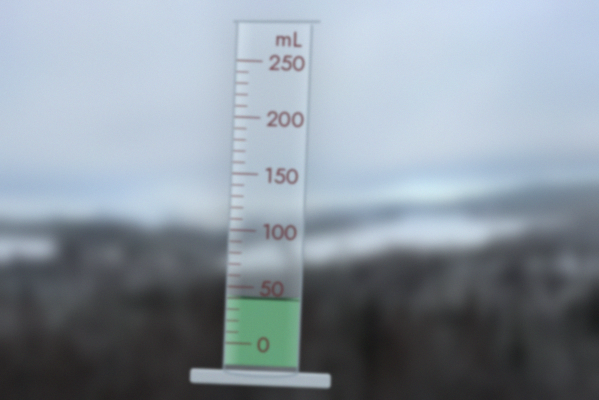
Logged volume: 40 mL
